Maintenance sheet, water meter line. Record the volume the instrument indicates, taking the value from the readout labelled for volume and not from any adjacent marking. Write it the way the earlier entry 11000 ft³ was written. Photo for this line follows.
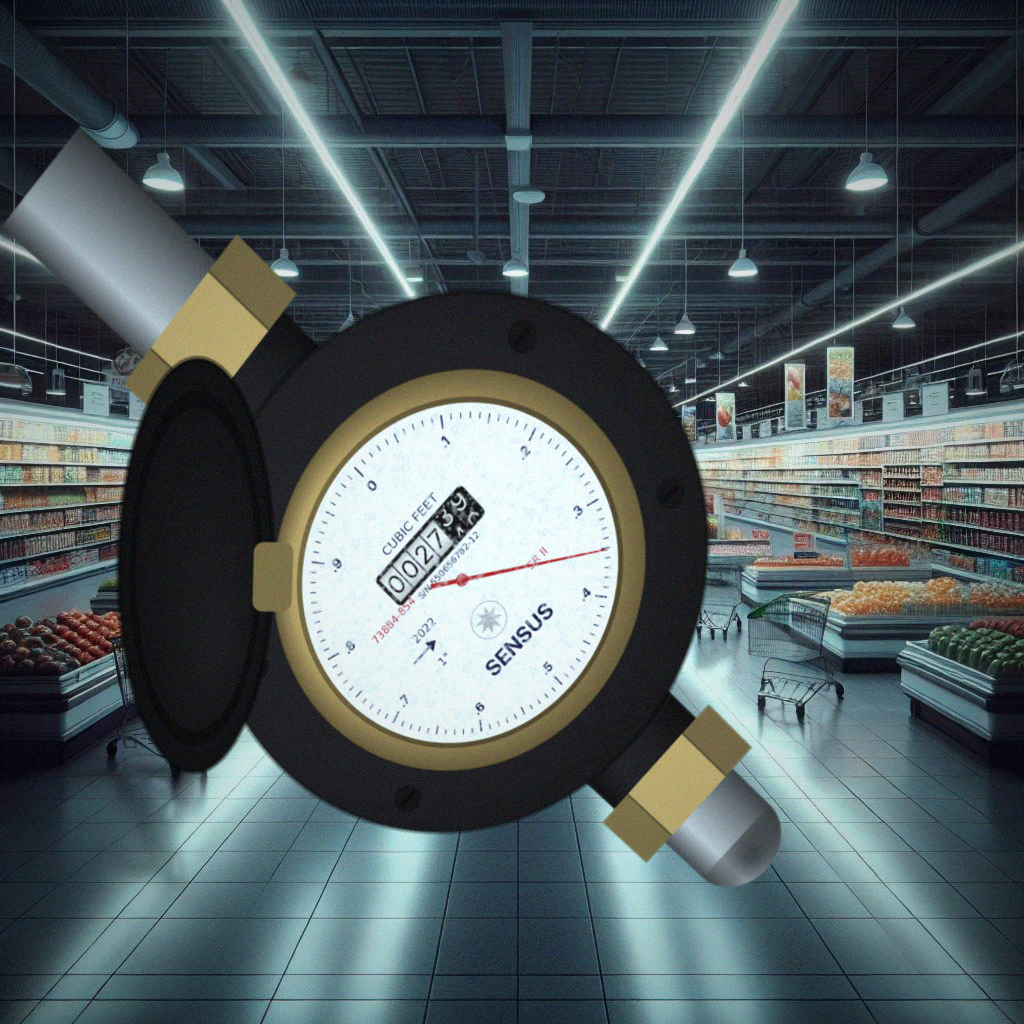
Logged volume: 2739.35 ft³
